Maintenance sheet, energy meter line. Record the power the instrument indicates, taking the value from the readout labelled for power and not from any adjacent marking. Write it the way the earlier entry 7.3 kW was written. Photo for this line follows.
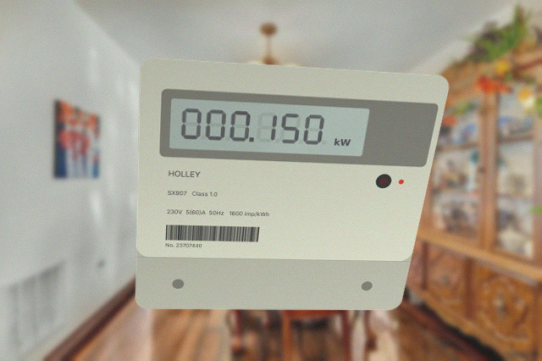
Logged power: 0.150 kW
